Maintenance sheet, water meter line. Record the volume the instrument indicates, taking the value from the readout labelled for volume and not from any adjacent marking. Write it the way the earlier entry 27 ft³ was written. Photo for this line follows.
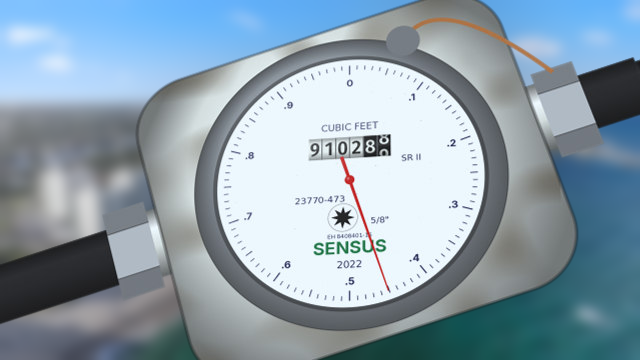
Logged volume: 910288.45 ft³
